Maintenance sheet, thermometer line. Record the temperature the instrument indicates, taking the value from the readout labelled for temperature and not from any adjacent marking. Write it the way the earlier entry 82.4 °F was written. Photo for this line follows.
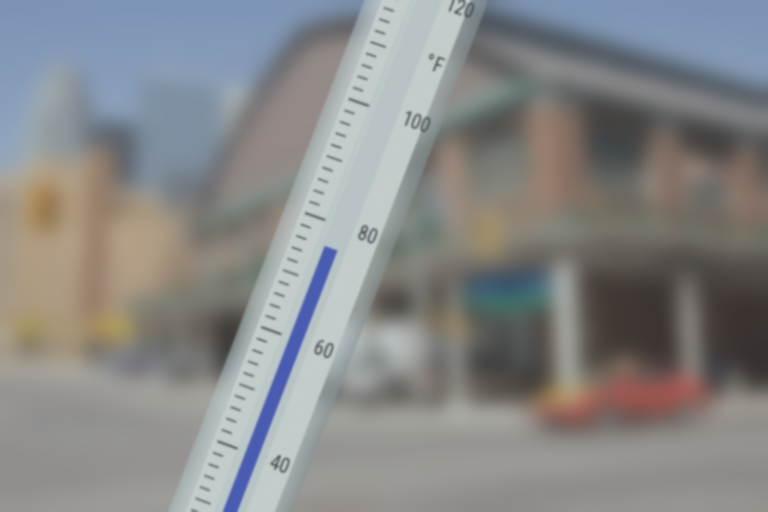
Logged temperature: 76 °F
